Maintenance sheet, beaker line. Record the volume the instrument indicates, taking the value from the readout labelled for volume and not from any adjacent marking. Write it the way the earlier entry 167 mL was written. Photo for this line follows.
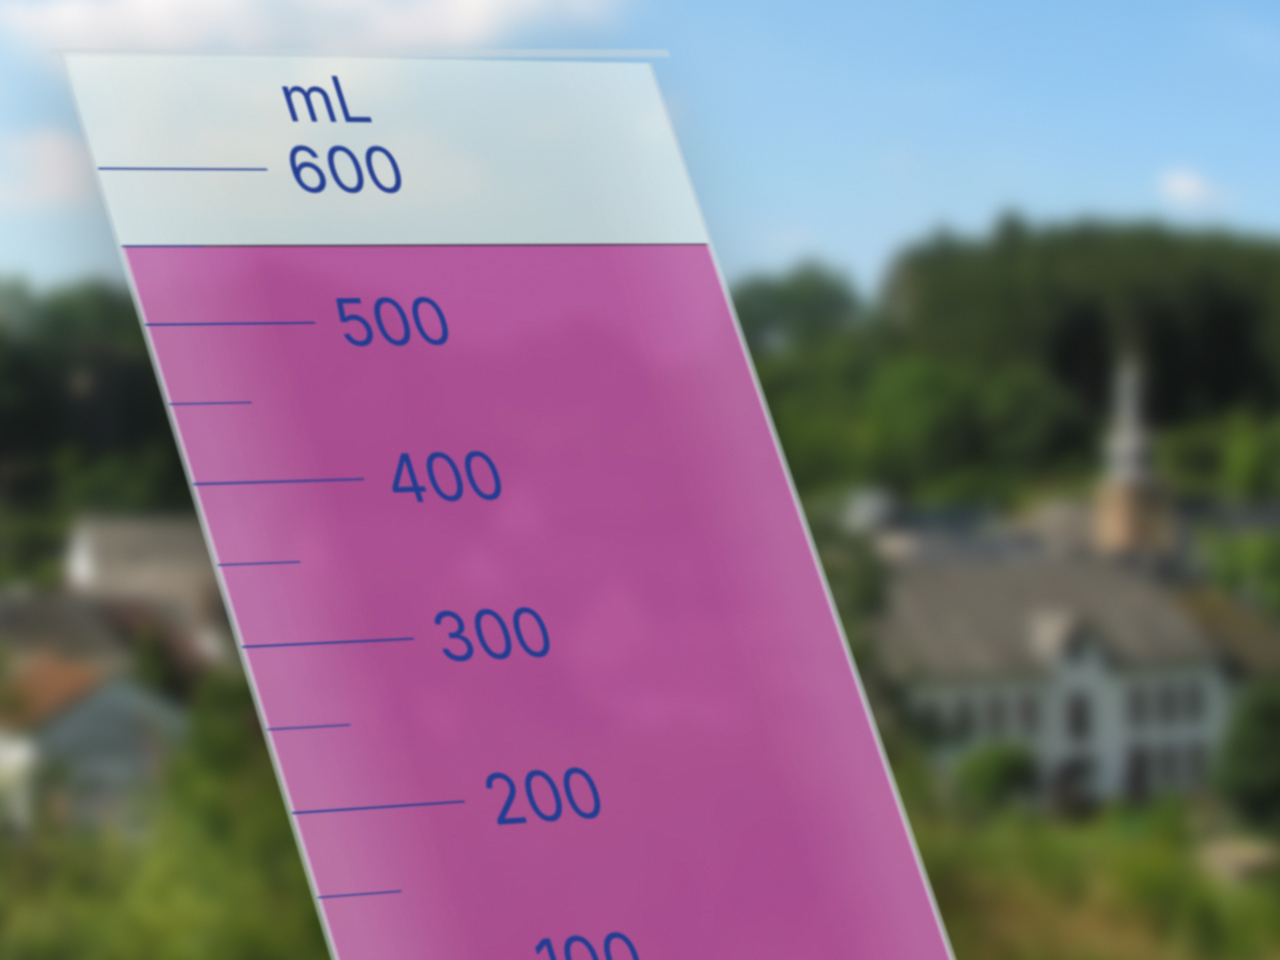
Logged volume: 550 mL
